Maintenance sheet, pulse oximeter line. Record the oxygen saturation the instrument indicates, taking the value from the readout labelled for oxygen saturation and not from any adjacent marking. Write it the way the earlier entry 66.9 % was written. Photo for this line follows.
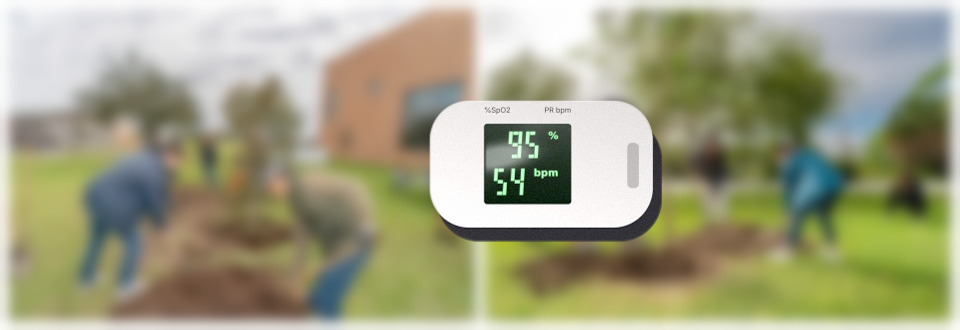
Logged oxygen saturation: 95 %
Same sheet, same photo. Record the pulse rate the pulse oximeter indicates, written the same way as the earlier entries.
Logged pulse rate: 54 bpm
